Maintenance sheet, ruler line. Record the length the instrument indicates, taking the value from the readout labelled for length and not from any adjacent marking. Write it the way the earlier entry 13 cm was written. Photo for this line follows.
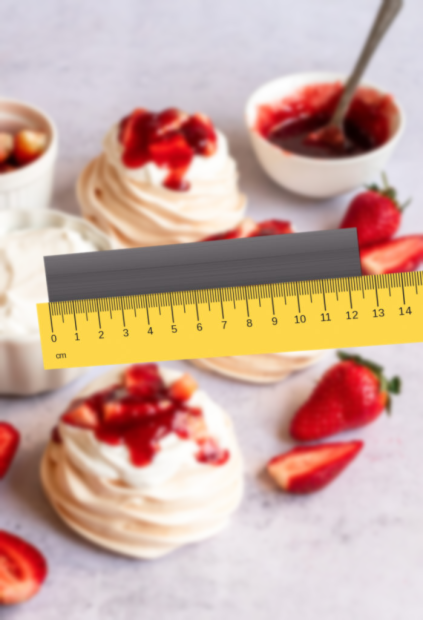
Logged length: 12.5 cm
